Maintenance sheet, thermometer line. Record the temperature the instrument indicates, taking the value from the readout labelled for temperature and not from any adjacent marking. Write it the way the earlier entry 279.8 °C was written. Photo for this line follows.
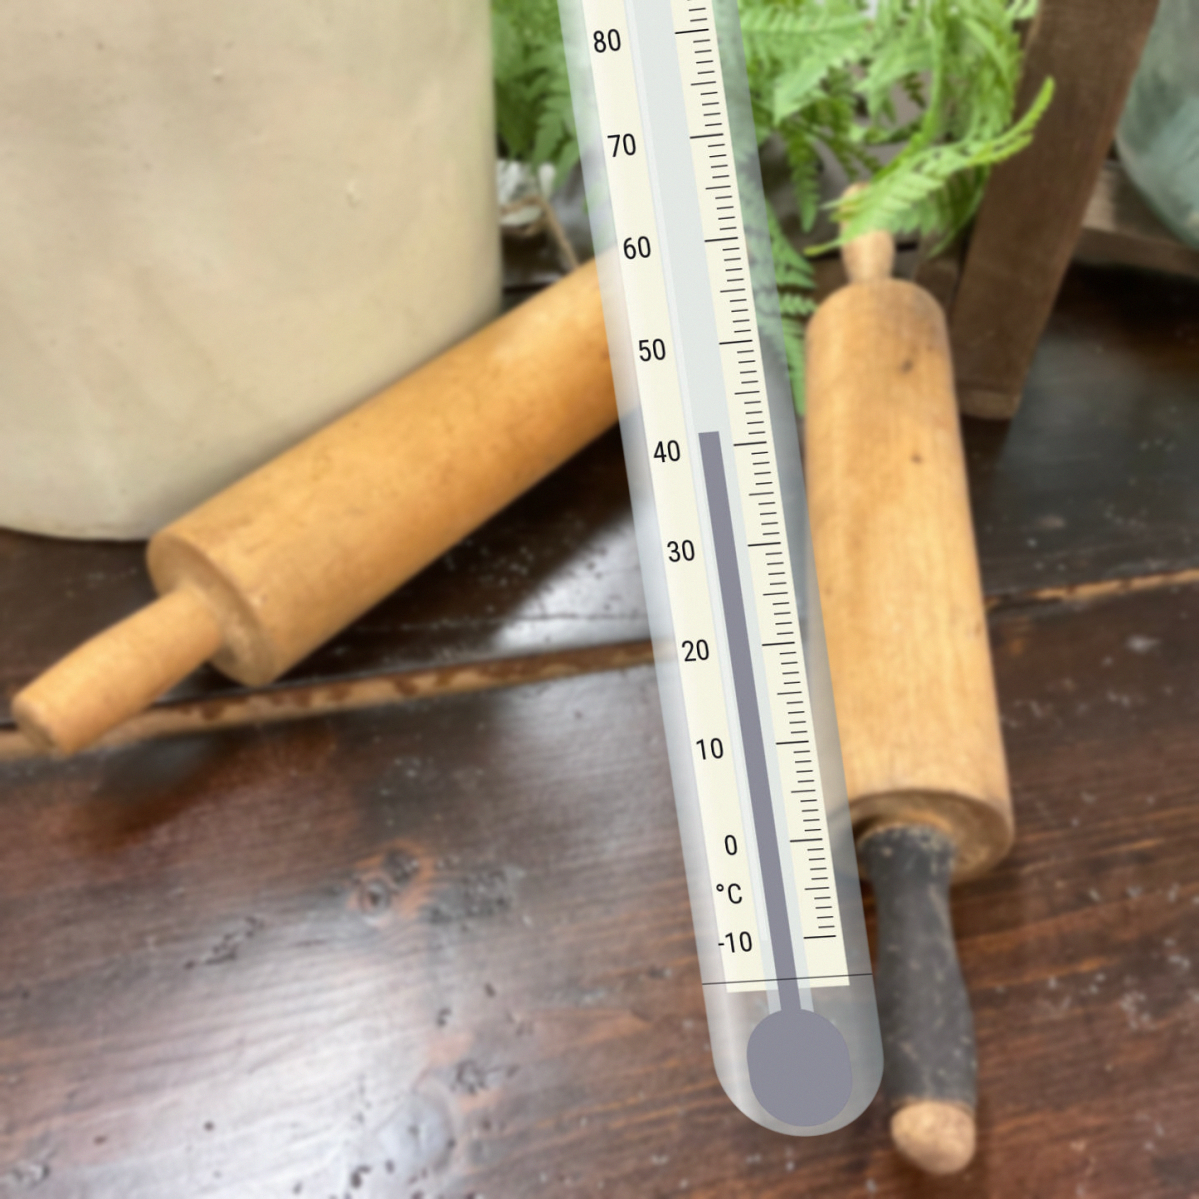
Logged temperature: 41.5 °C
